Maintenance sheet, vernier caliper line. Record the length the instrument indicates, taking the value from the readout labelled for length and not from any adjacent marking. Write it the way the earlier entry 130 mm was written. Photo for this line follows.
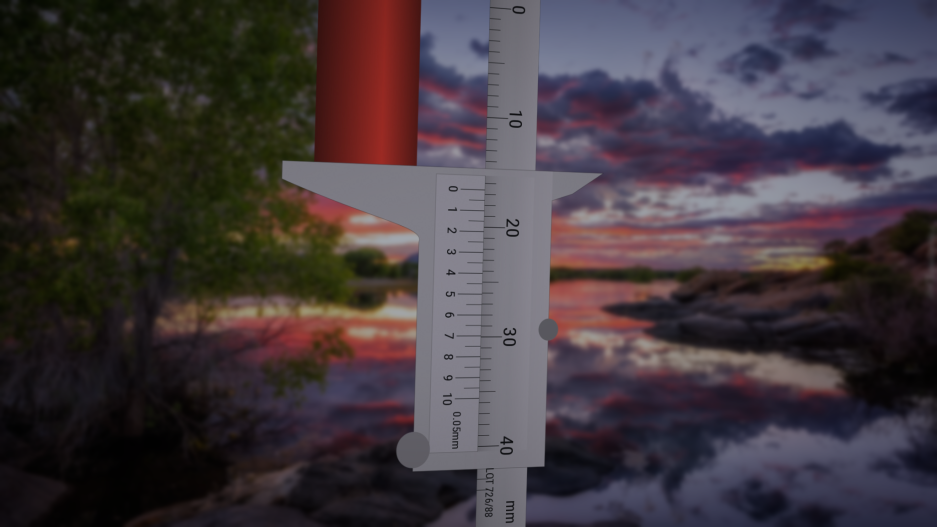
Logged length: 16.6 mm
